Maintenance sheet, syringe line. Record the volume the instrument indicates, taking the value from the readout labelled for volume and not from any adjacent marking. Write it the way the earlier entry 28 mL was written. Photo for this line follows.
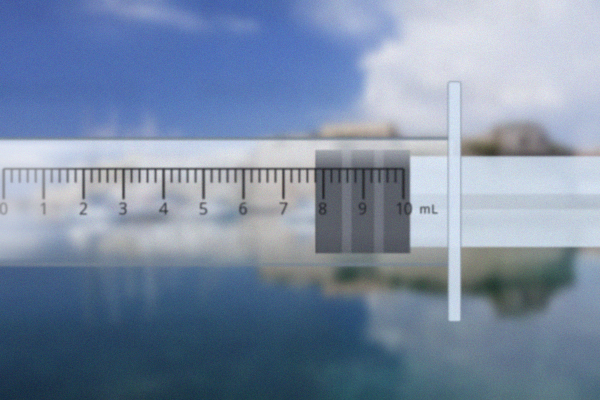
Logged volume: 7.8 mL
